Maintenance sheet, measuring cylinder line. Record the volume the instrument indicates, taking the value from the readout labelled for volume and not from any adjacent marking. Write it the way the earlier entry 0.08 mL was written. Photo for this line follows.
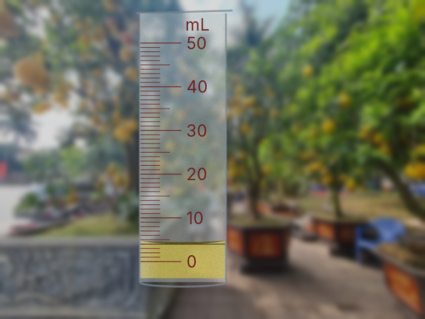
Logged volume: 4 mL
